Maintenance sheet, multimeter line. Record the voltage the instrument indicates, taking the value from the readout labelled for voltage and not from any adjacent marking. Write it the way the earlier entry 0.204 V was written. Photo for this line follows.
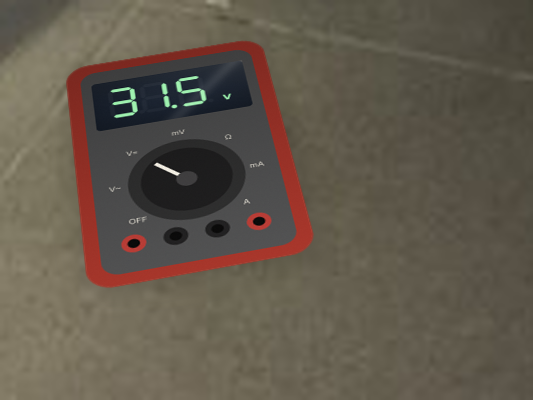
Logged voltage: 31.5 V
